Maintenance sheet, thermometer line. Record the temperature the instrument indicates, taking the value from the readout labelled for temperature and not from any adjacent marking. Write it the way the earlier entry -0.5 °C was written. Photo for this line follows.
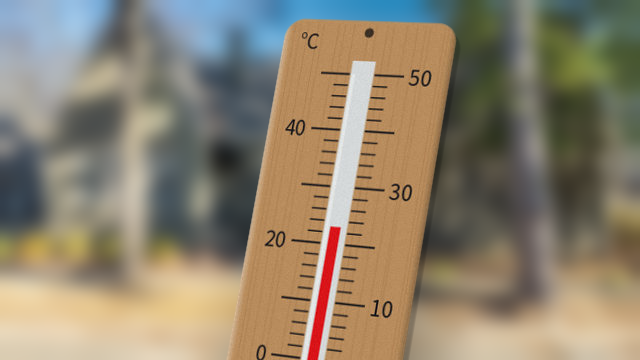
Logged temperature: 23 °C
